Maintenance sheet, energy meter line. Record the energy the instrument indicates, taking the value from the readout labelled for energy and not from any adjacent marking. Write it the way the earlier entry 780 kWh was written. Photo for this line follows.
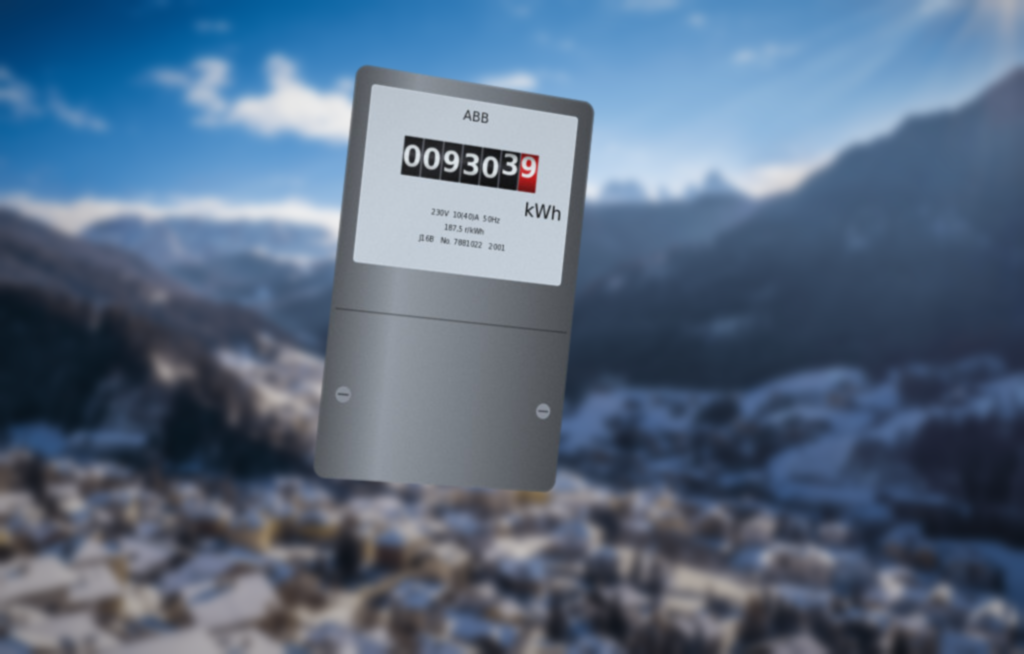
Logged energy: 9303.9 kWh
